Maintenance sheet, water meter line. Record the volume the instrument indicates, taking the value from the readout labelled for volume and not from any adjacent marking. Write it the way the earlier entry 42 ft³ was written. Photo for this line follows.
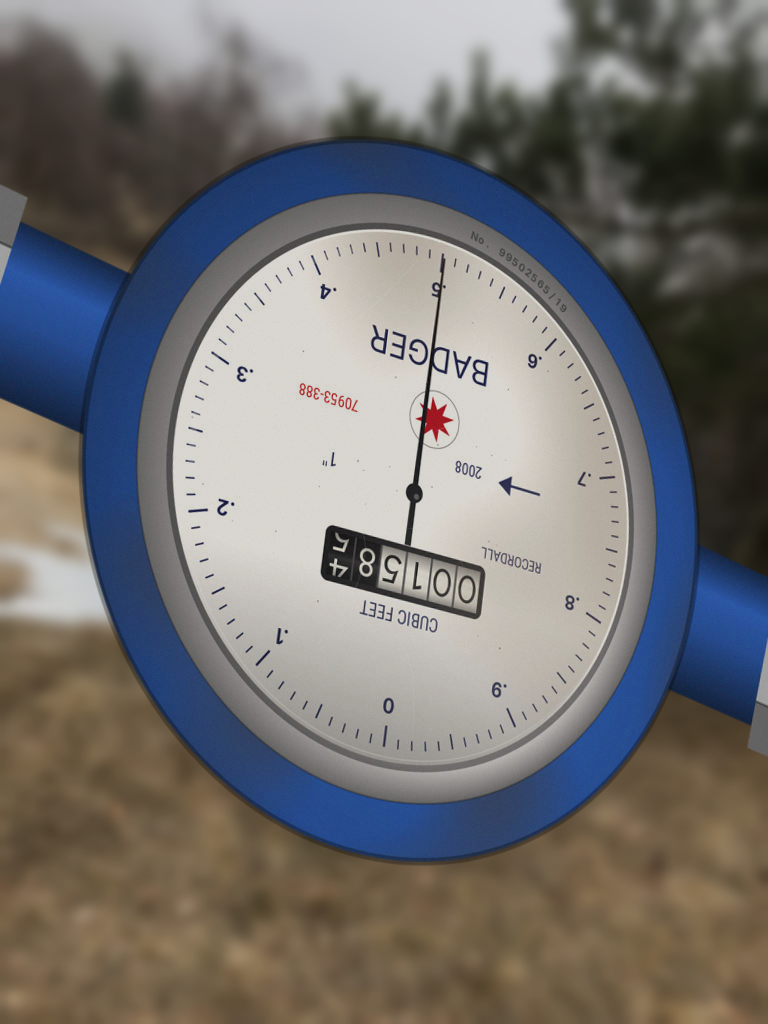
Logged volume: 1584.50 ft³
